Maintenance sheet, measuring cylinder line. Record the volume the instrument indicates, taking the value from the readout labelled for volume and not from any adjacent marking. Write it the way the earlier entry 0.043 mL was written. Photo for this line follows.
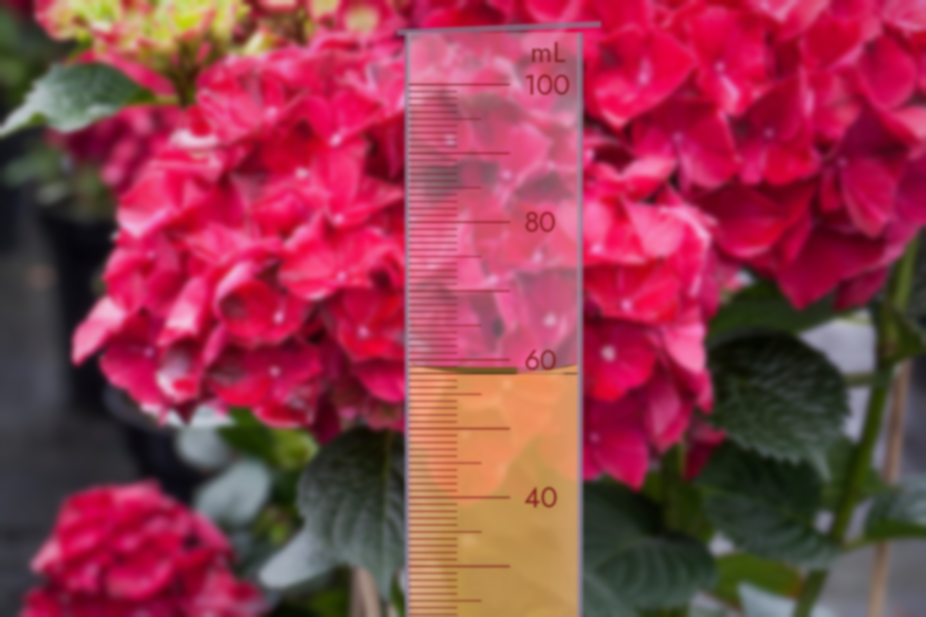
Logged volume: 58 mL
